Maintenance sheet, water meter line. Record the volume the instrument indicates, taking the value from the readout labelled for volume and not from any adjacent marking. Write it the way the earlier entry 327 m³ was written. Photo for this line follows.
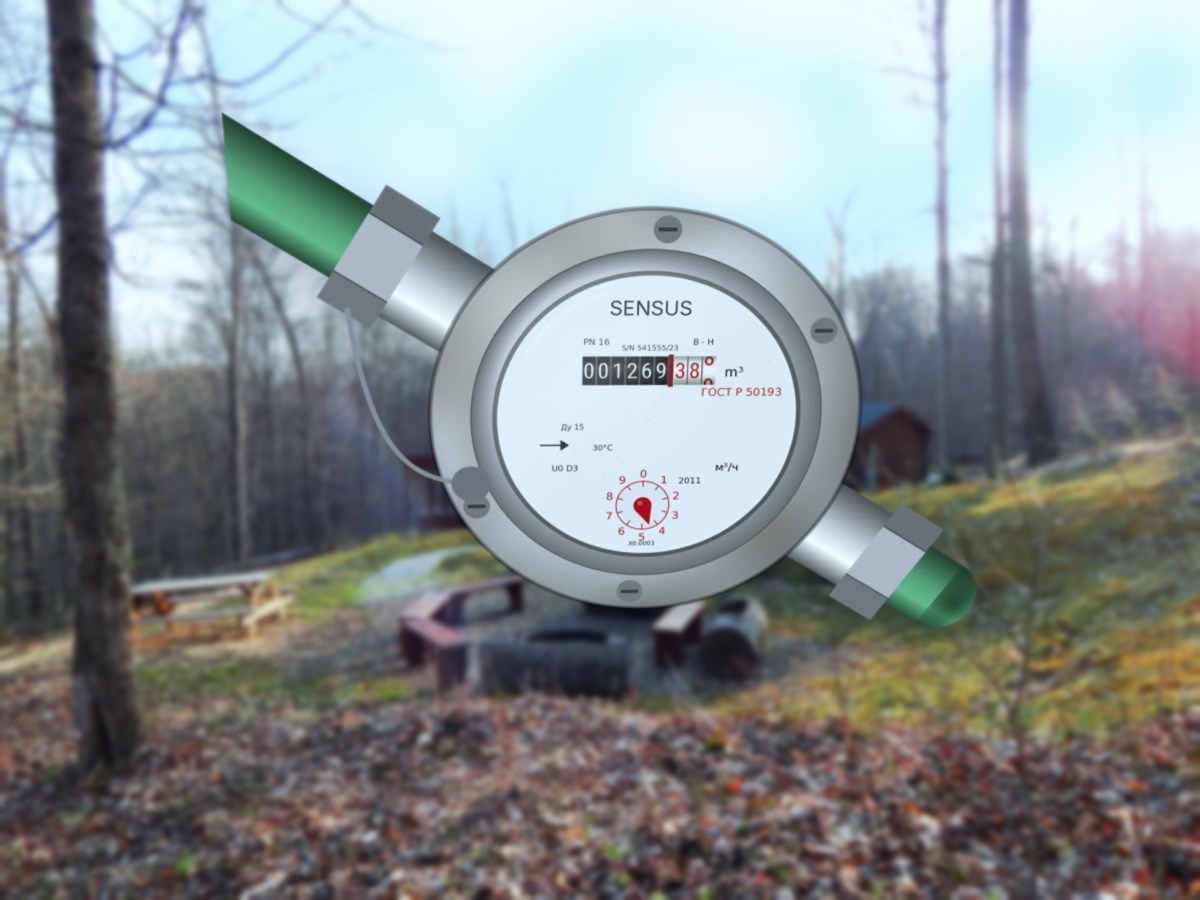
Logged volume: 1269.3884 m³
